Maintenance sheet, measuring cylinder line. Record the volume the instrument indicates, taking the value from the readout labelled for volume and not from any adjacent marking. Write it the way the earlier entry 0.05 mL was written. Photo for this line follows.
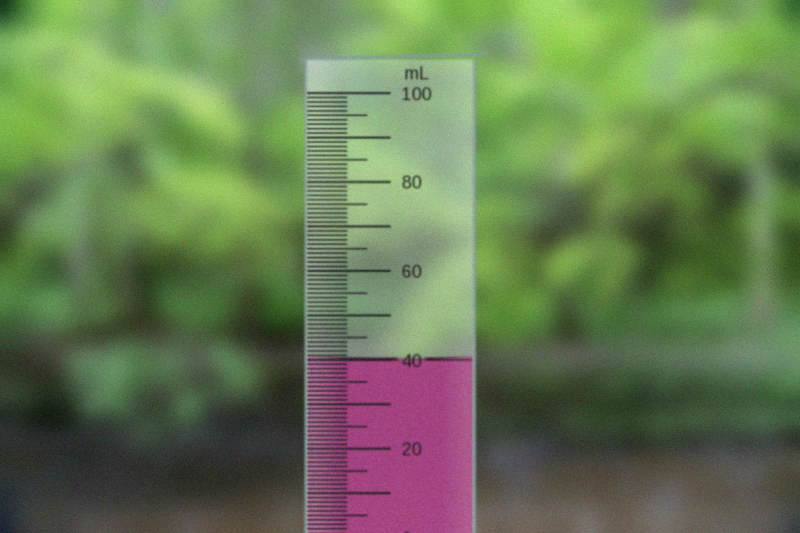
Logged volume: 40 mL
